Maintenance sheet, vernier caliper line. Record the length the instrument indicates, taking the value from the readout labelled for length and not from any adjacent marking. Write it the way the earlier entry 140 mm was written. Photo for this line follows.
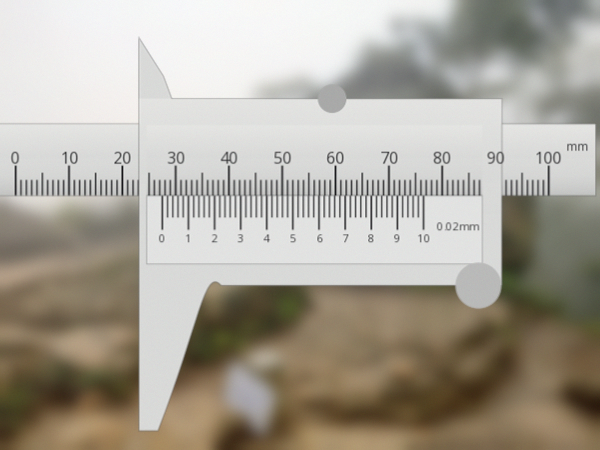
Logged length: 27.5 mm
